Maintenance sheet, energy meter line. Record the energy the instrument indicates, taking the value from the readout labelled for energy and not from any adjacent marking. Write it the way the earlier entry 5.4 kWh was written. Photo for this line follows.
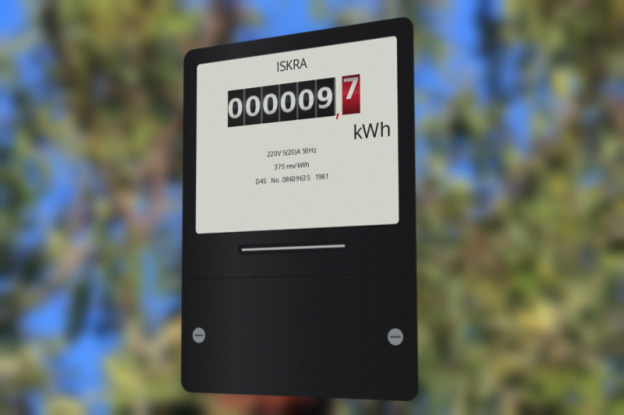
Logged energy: 9.7 kWh
